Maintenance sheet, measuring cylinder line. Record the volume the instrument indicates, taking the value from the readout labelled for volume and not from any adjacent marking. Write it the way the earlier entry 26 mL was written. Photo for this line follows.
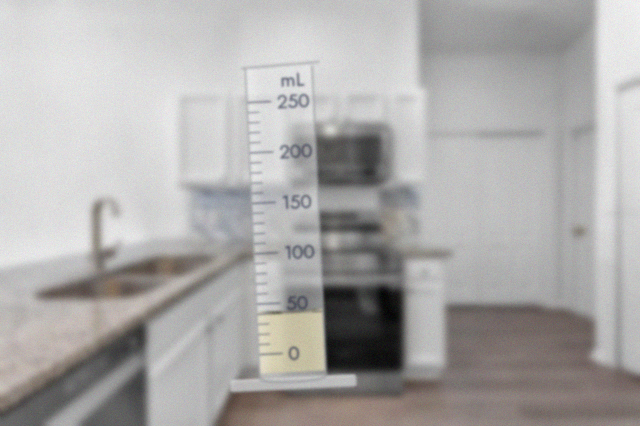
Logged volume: 40 mL
